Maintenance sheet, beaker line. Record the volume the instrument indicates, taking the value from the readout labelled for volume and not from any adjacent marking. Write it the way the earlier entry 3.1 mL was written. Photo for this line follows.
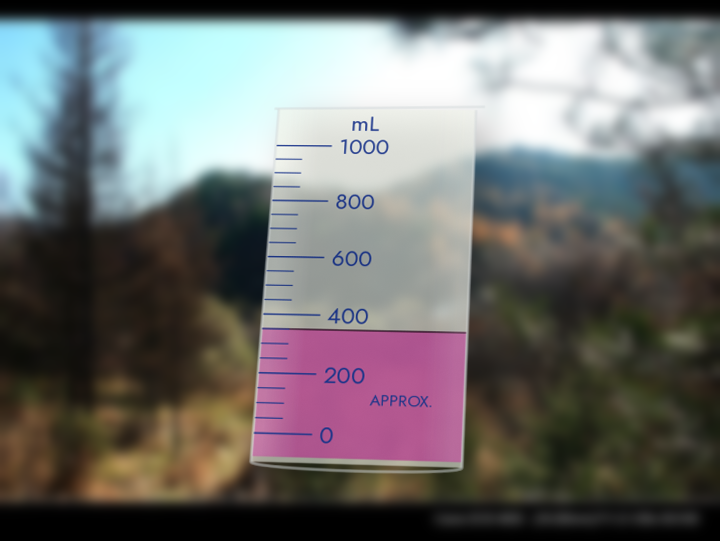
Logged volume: 350 mL
